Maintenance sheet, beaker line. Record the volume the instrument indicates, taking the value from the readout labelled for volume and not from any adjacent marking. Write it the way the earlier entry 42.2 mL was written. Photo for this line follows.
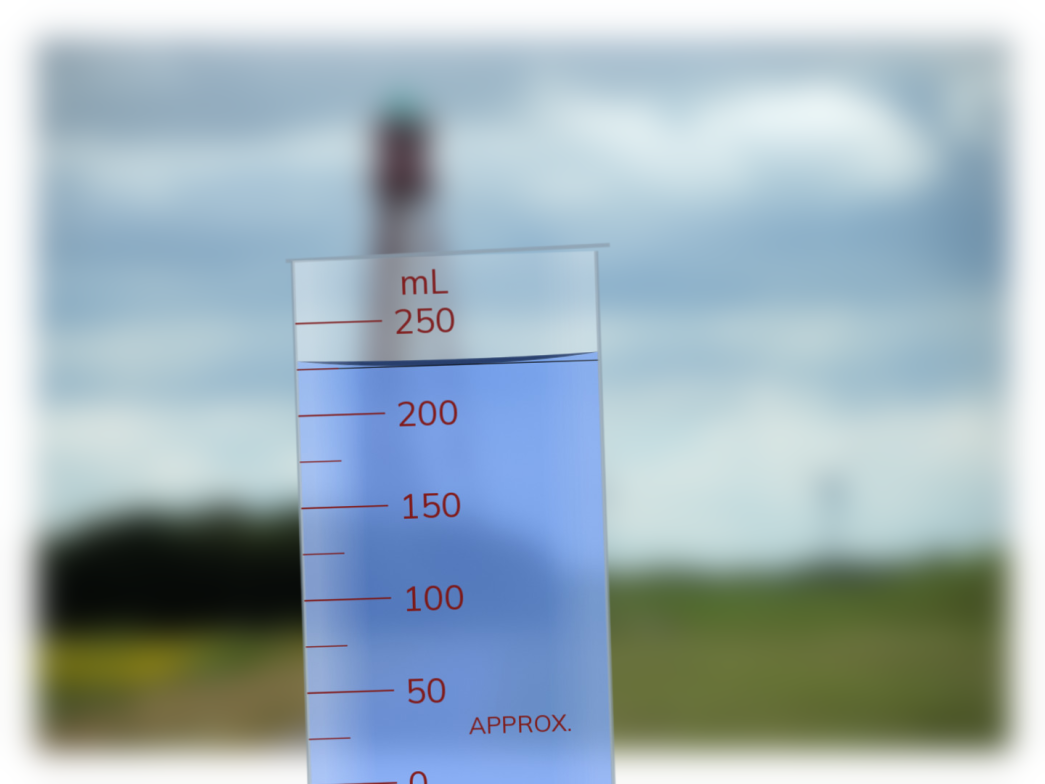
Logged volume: 225 mL
